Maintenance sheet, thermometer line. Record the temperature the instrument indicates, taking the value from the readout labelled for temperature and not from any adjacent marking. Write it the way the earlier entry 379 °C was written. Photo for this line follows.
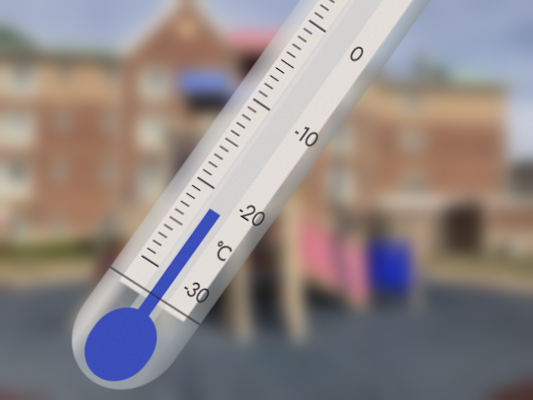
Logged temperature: -22 °C
